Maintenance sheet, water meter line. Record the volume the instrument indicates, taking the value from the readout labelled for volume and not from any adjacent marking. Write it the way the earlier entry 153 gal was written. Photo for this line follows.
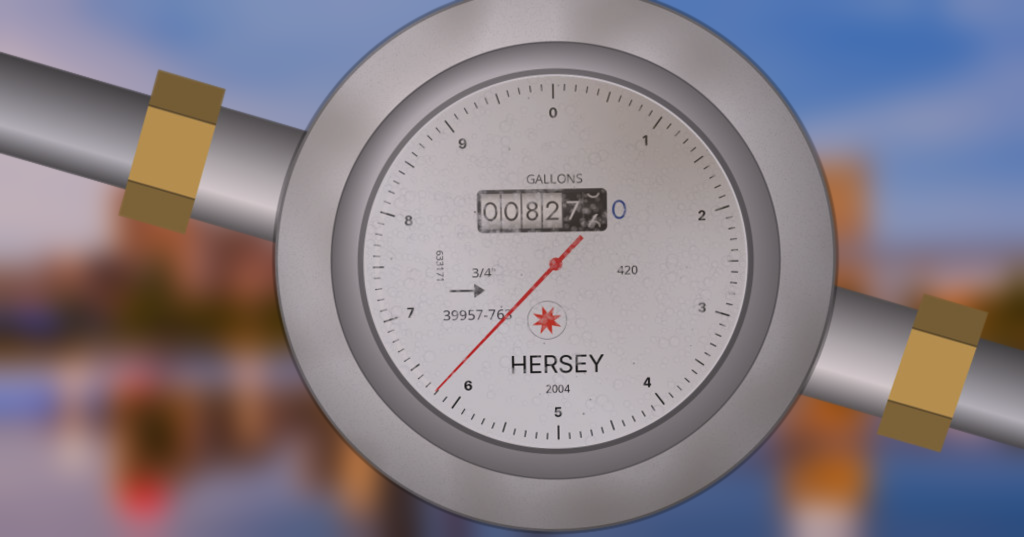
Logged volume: 82756.2 gal
